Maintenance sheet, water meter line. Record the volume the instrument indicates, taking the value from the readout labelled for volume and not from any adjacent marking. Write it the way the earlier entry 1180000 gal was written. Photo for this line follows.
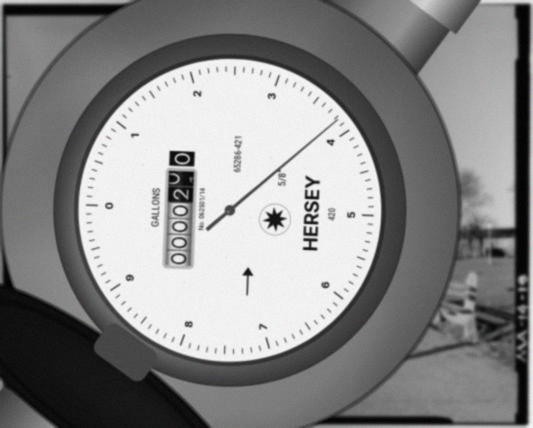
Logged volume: 203.8 gal
